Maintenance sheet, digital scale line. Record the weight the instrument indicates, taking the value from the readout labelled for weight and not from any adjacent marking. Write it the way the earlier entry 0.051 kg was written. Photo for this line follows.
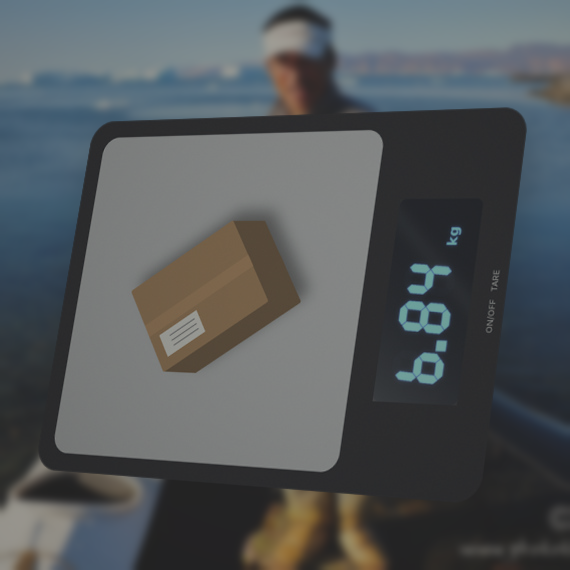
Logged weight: 6.84 kg
